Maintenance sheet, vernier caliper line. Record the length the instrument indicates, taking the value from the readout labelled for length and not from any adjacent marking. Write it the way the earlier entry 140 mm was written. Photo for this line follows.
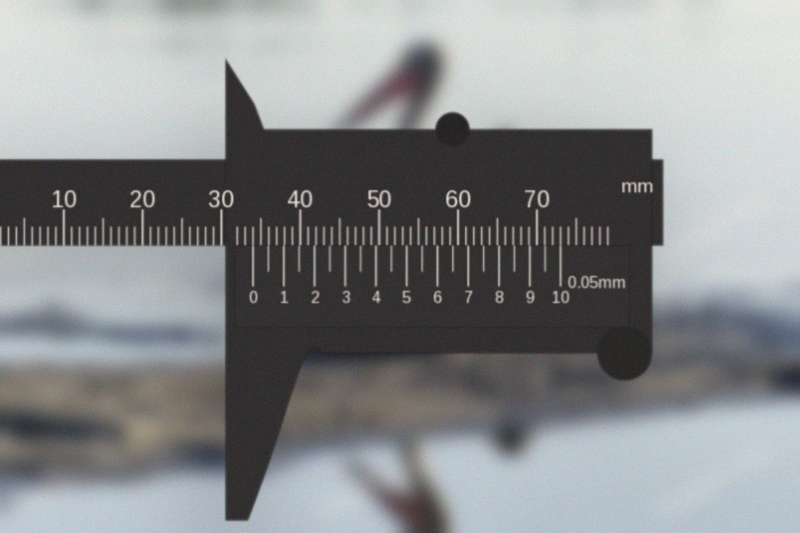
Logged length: 34.0 mm
